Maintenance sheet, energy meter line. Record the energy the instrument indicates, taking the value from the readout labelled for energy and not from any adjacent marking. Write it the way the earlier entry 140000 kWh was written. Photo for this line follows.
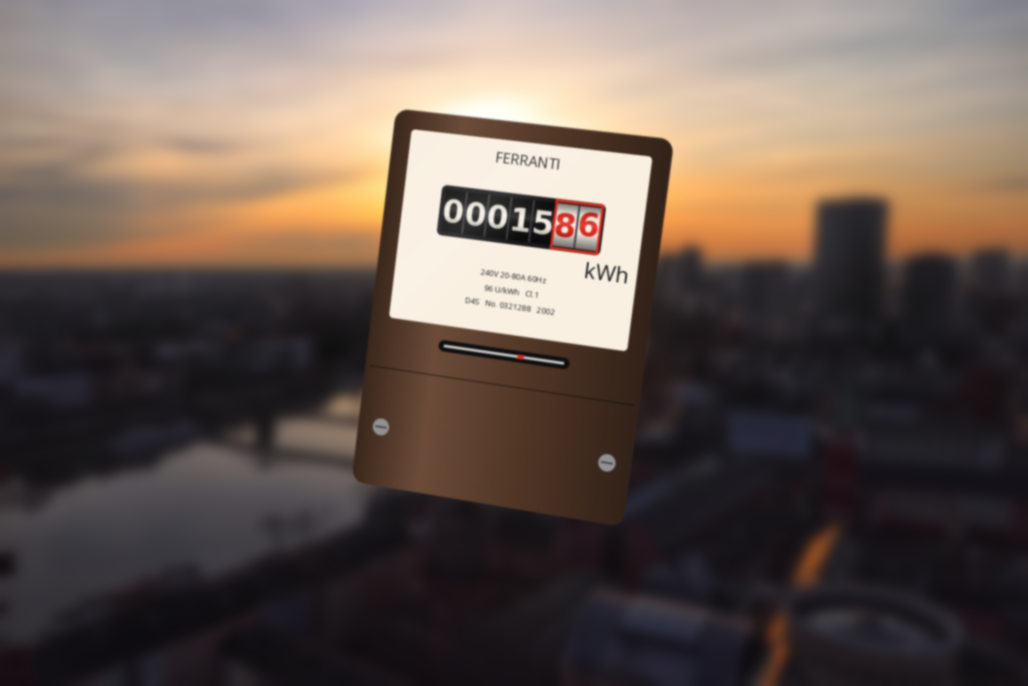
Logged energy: 15.86 kWh
